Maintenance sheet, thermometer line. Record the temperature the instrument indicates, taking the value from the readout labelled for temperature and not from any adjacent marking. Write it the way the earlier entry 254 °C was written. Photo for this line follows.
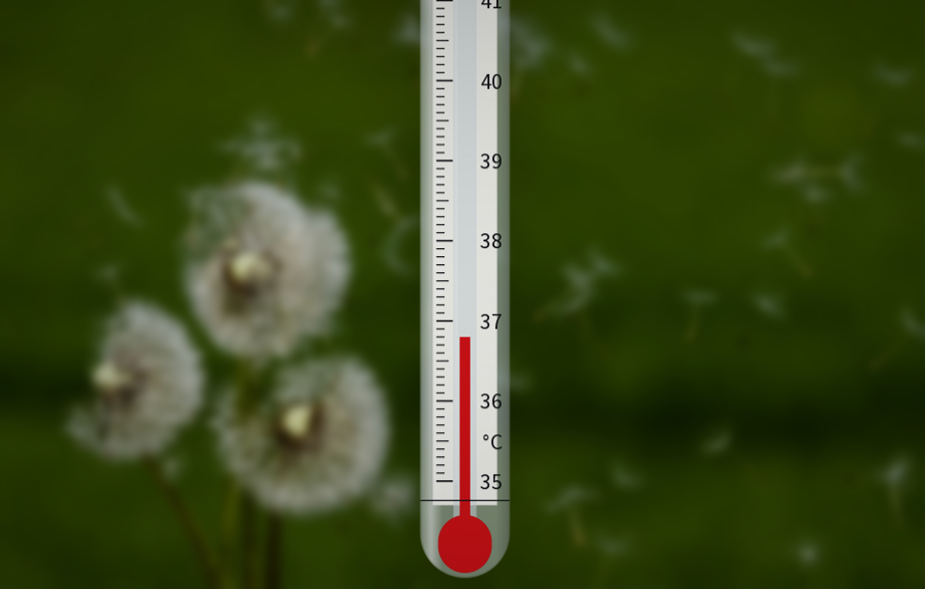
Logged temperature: 36.8 °C
